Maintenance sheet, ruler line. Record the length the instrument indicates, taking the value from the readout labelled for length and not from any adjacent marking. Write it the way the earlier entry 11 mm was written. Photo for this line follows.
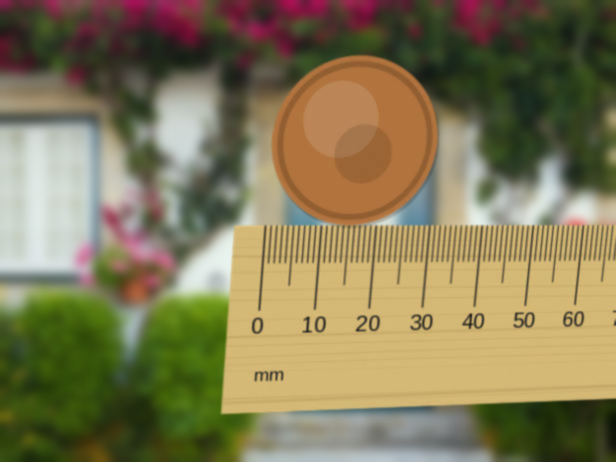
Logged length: 30 mm
